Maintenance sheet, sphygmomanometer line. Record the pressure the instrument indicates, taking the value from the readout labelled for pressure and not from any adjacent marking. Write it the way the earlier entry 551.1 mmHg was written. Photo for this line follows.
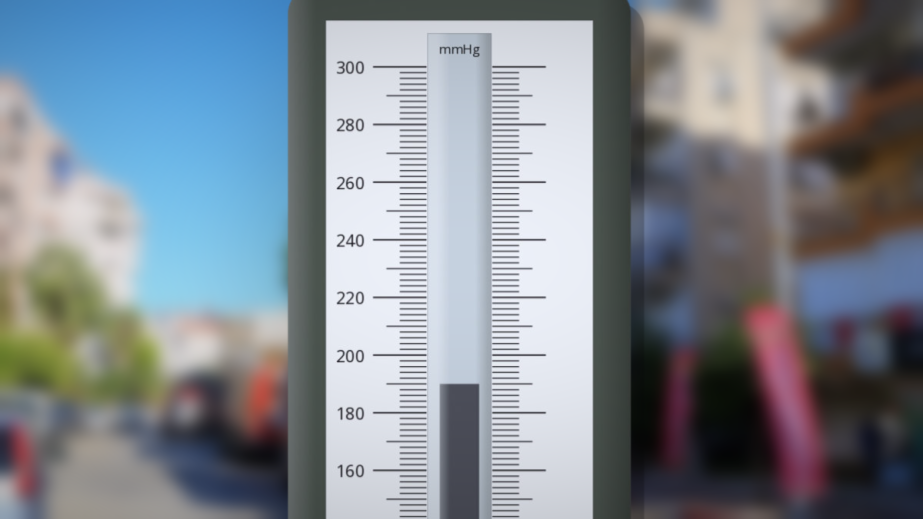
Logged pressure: 190 mmHg
